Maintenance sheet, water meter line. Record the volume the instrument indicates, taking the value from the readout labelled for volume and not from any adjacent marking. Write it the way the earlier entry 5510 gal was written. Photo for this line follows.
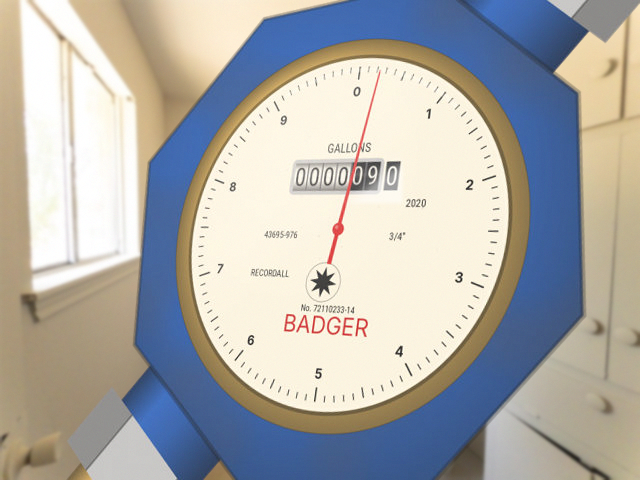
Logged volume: 90.2 gal
